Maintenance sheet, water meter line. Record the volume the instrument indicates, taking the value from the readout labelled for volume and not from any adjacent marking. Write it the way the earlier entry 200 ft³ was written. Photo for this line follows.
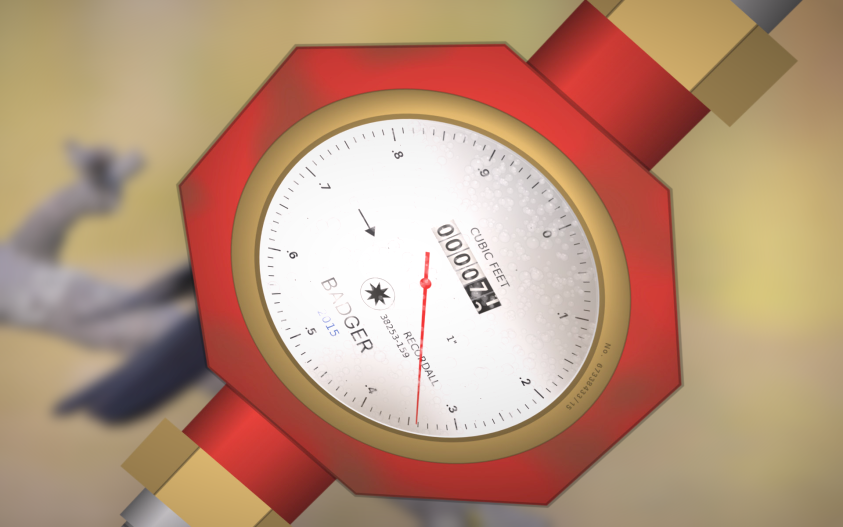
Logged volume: 71.34 ft³
